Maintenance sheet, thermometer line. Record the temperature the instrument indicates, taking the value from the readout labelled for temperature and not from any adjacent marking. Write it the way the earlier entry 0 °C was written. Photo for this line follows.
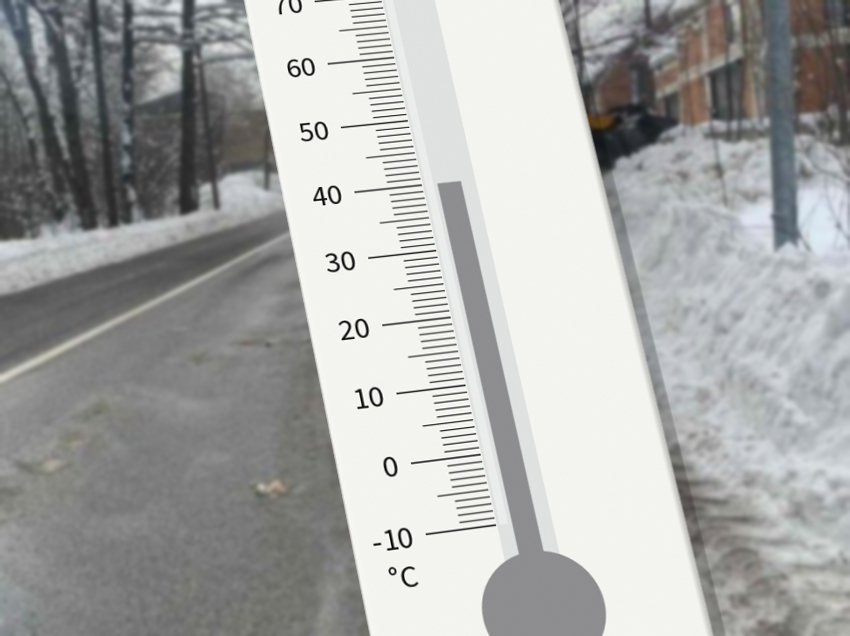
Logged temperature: 40 °C
